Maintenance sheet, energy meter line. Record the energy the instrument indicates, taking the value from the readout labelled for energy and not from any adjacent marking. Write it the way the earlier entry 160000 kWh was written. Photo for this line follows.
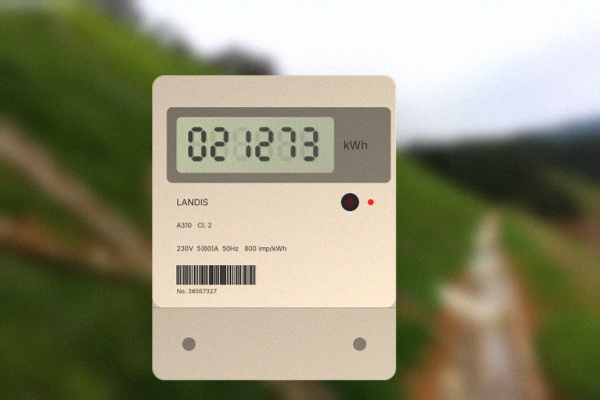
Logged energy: 21273 kWh
